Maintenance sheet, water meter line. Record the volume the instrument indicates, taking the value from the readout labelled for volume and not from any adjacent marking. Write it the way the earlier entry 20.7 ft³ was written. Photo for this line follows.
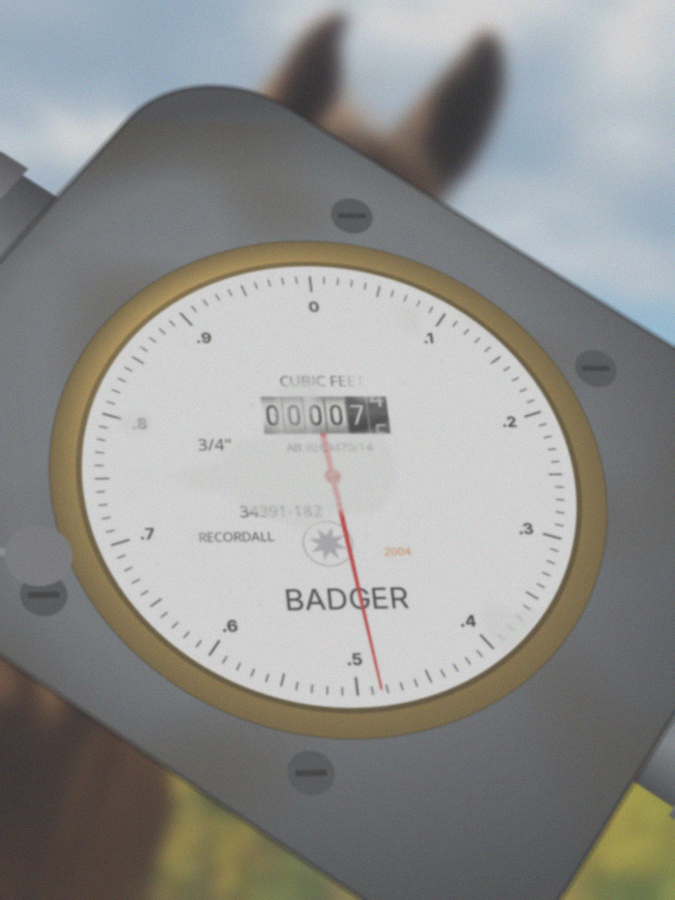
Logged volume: 74.48 ft³
